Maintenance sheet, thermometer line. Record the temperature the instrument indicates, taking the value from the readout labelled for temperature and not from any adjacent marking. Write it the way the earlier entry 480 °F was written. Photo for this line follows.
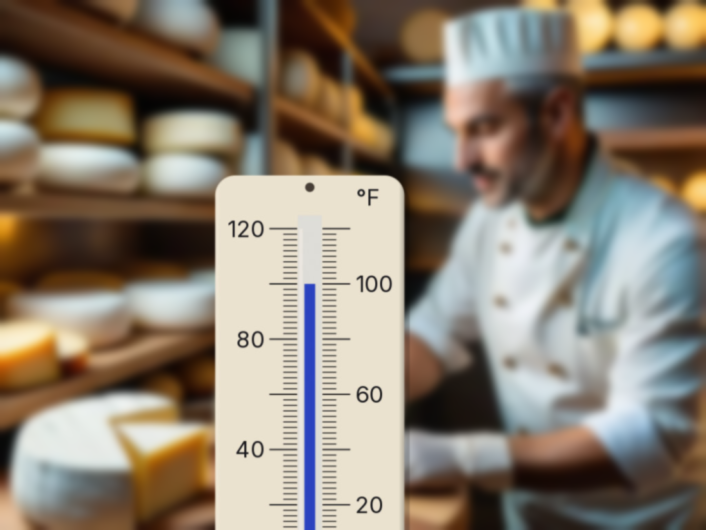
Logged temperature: 100 °F
